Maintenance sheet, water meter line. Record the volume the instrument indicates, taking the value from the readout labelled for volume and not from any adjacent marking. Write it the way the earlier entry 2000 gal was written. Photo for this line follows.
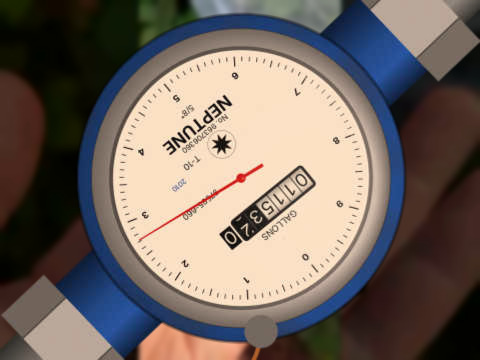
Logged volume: 115322.7 gal
